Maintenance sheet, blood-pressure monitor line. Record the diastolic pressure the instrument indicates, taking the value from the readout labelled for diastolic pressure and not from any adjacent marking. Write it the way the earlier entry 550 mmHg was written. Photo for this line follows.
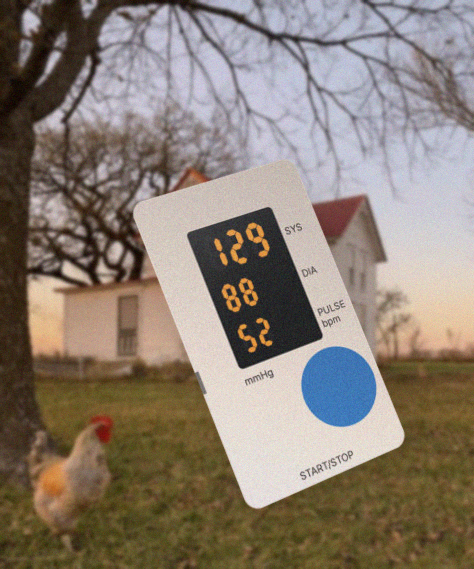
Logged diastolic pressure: 88 mmHg
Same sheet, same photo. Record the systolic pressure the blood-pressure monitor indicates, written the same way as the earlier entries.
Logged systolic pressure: 129 mmHg
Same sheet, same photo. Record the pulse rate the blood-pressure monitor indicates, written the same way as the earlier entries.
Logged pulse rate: 52 bpm
